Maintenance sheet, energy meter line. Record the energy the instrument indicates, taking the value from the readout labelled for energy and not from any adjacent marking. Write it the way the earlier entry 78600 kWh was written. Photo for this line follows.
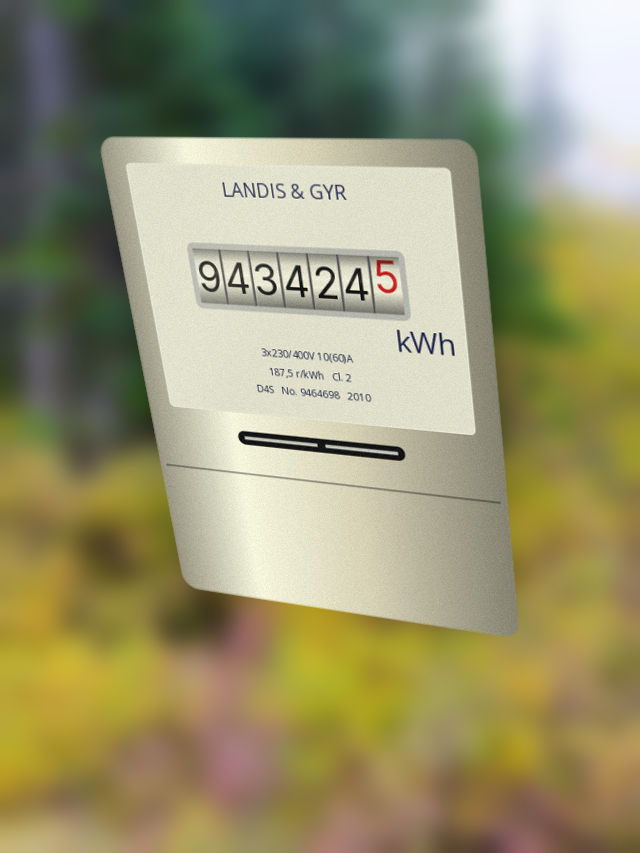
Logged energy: 943424.5 kWh
